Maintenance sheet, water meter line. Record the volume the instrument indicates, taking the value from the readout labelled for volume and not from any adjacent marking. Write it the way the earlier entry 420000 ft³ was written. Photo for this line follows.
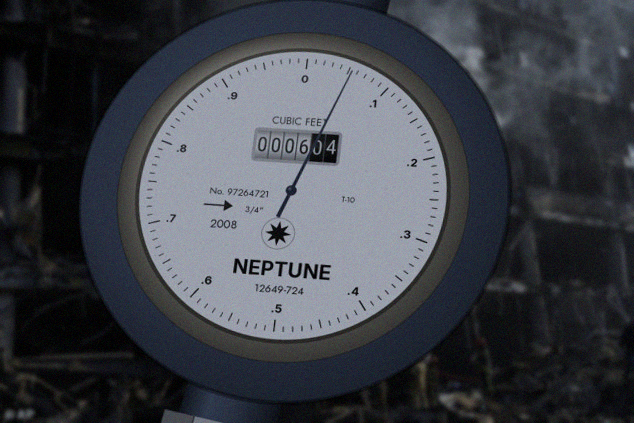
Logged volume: 604.05 ft³
